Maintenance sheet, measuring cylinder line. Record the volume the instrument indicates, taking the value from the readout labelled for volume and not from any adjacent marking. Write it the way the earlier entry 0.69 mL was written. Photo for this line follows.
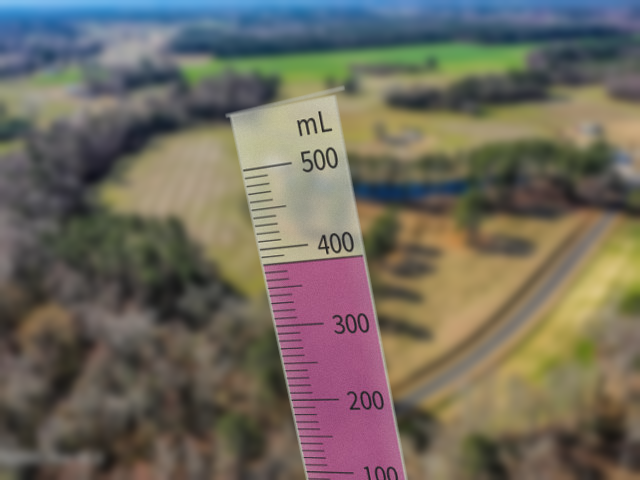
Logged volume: 380 mL
